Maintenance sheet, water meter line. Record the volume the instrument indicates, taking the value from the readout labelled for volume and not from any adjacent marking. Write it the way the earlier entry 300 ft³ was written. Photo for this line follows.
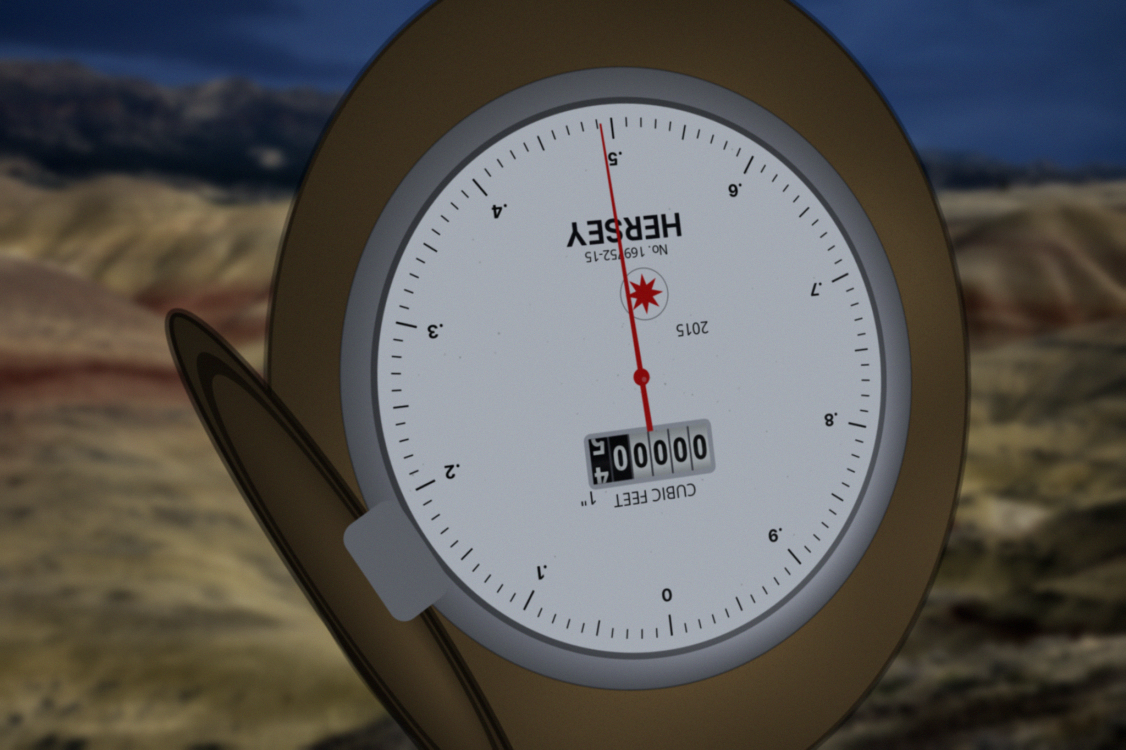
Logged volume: 4.49 ft³
